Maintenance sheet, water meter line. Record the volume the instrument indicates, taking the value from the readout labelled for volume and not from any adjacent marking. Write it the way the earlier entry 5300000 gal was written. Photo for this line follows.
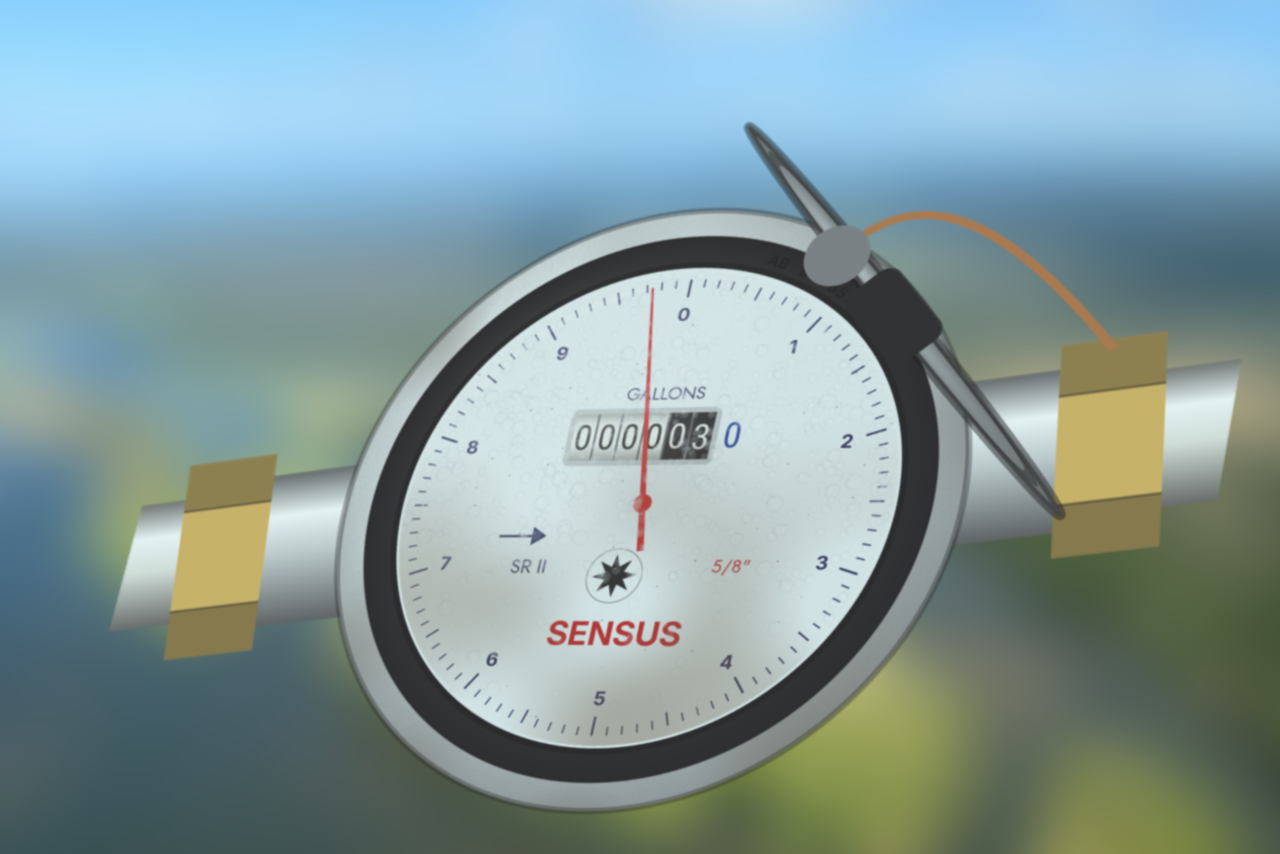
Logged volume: 29.7 gal
